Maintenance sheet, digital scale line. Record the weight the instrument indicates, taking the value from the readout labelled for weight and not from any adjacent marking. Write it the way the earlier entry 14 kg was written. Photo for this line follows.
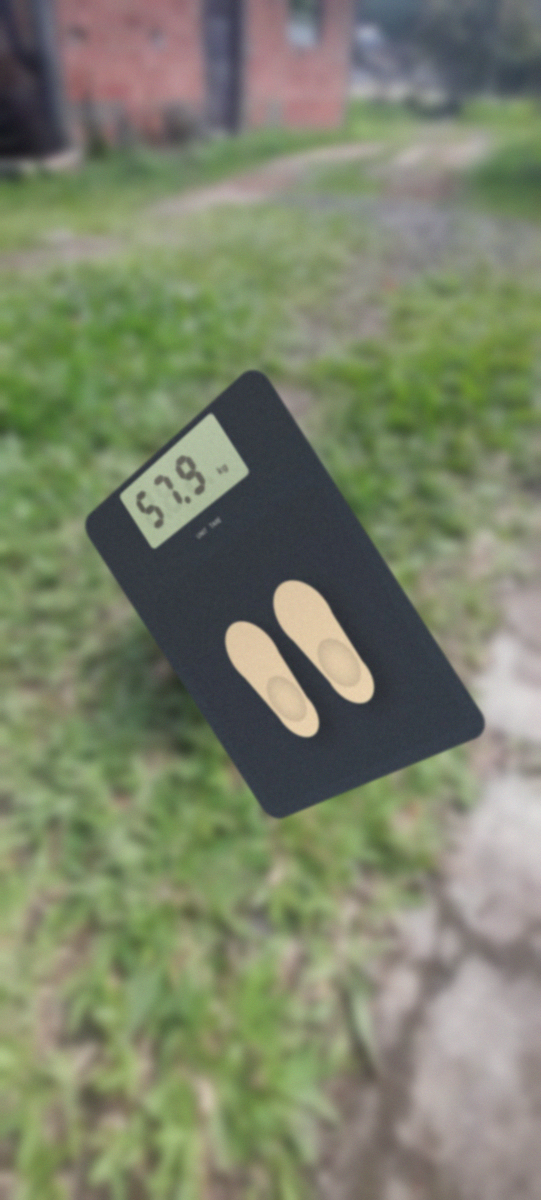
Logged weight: 57.9 kg
